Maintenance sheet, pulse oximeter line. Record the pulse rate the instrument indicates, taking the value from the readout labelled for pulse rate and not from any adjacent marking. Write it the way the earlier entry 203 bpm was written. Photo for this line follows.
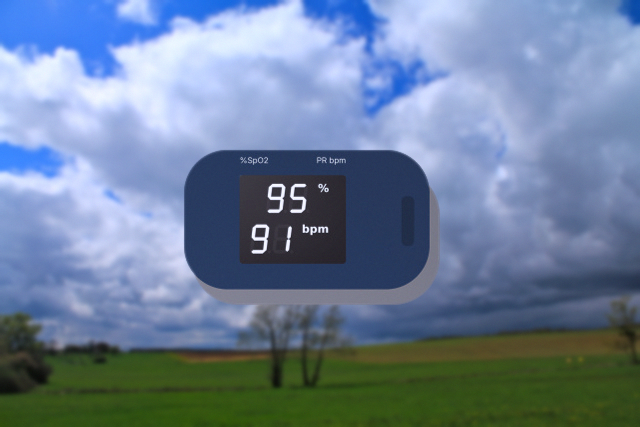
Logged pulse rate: 91 bpm
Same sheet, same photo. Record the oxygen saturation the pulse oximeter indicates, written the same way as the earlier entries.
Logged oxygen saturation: 95 %
